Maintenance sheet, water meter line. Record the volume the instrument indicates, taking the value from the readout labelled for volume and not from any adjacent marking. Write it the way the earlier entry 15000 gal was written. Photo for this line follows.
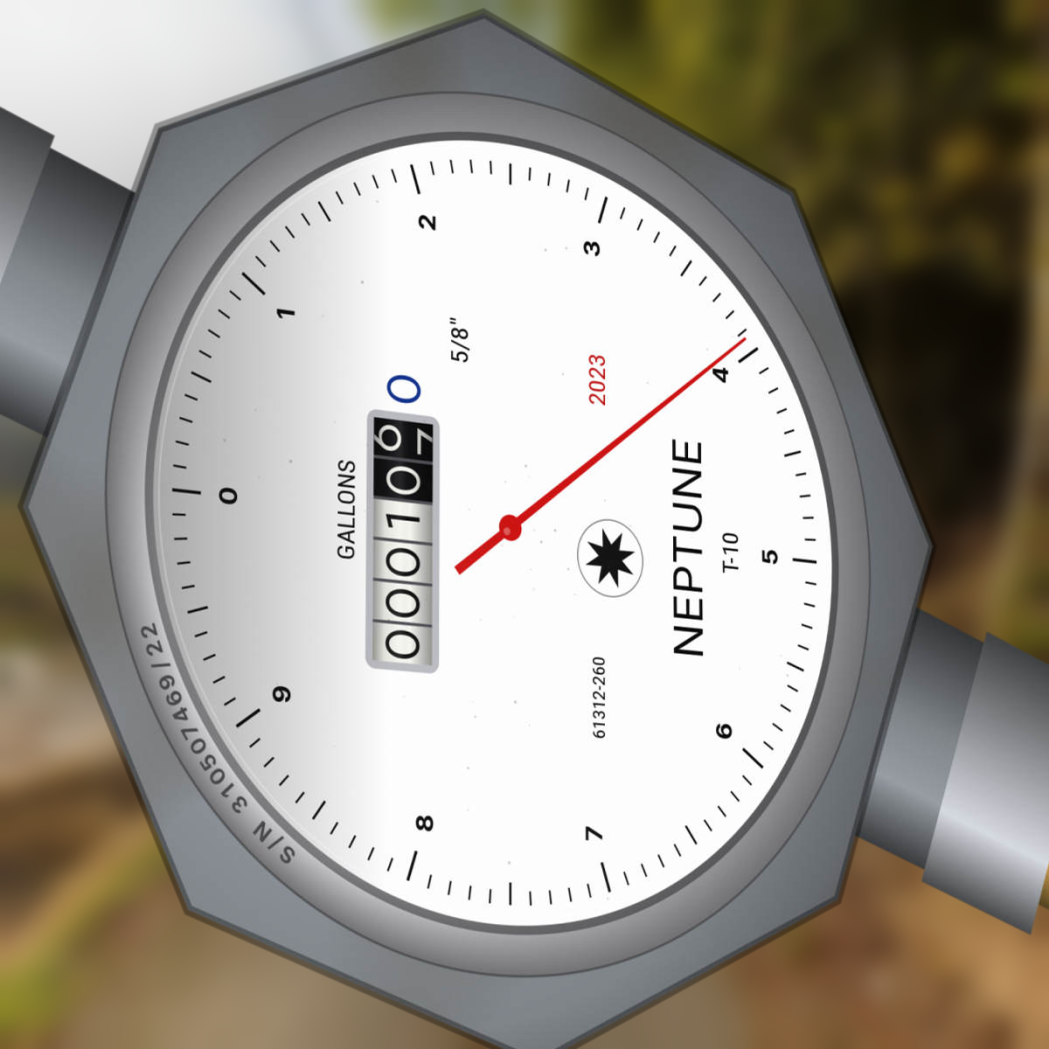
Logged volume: 1063.9 gal
